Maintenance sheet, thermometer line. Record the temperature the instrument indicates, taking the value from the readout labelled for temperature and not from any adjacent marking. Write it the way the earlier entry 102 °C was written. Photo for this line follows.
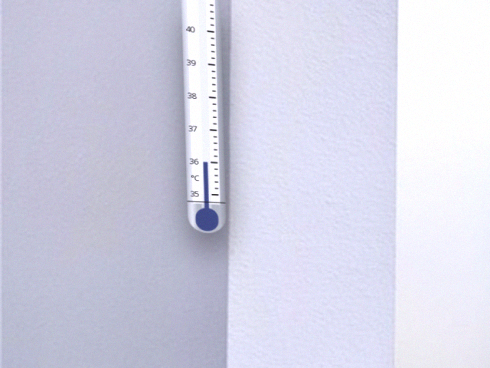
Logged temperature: 36 °C
